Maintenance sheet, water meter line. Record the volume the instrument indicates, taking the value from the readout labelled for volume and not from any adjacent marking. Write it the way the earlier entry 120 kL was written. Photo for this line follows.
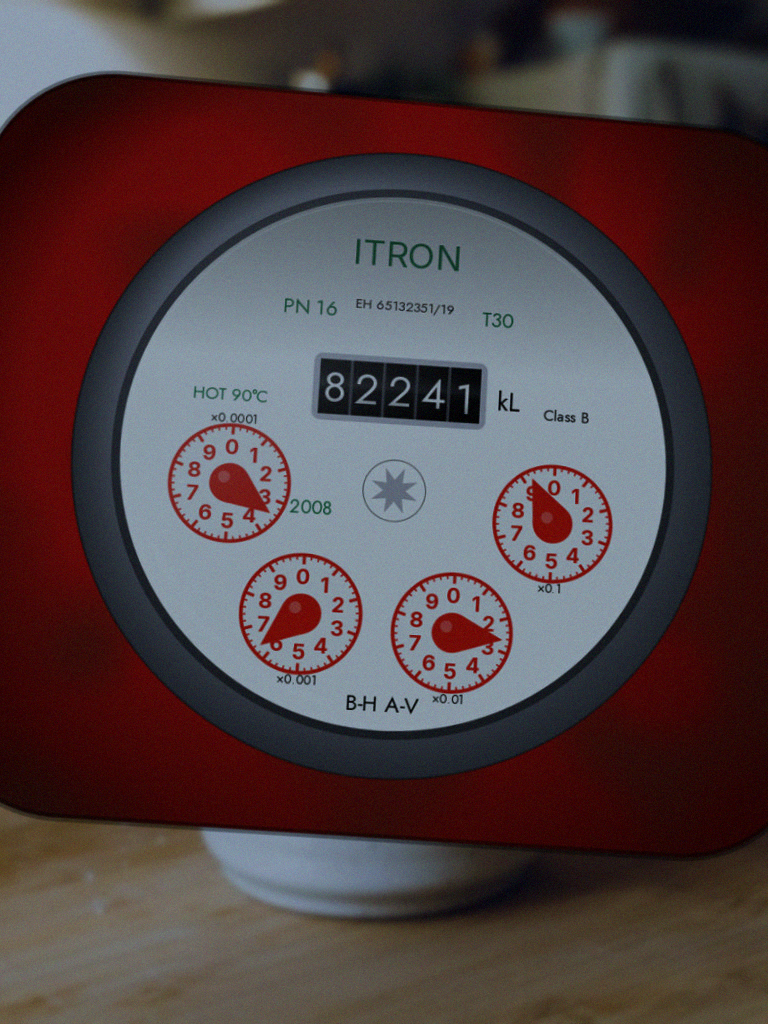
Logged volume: 82240.9263 kL
